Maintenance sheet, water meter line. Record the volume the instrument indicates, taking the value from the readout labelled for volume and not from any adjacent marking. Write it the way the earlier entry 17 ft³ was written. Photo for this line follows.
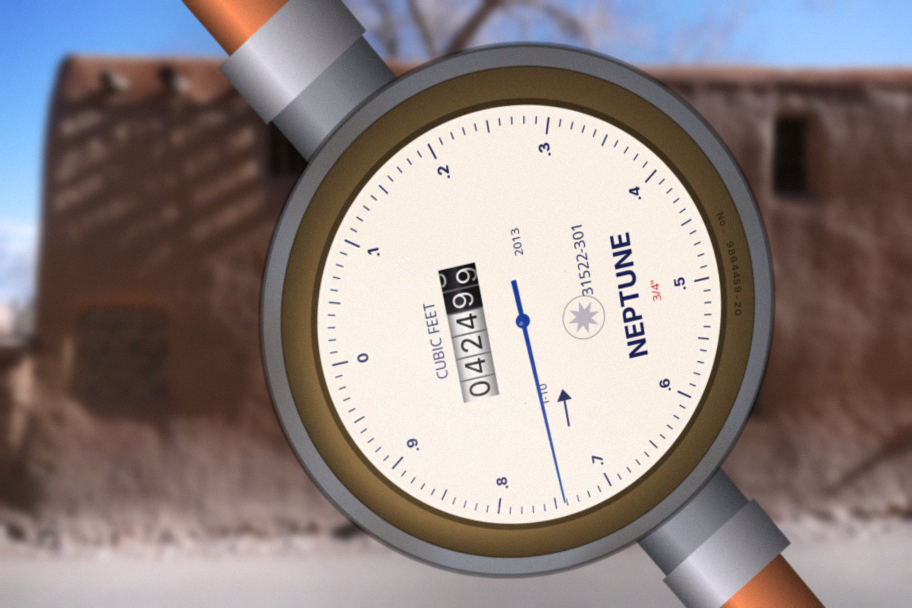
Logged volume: 42498.74 ft³
